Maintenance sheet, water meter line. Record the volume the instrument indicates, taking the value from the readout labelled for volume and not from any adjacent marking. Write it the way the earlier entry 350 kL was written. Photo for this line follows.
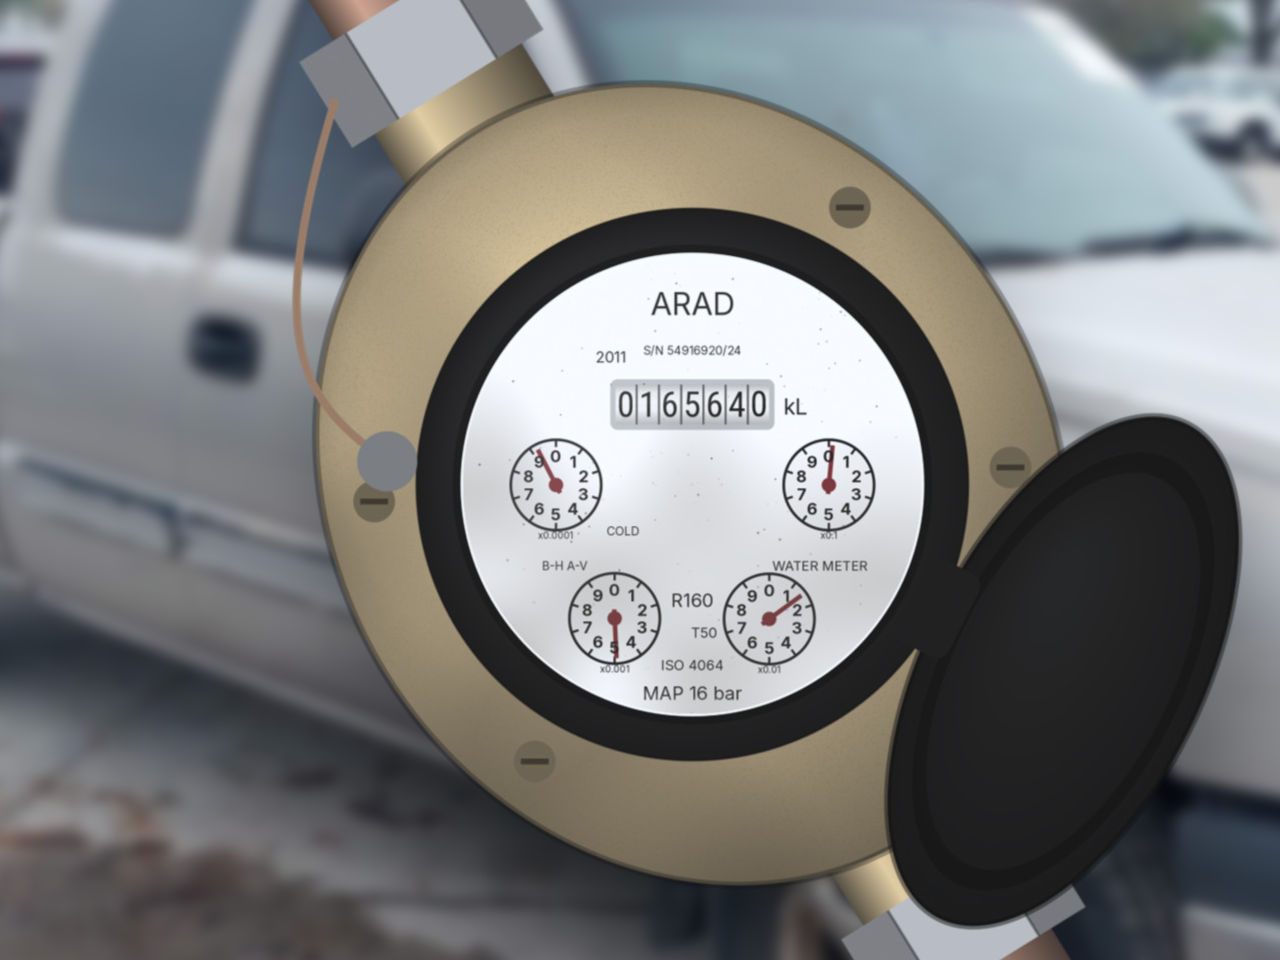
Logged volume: 165640.0149 kL
